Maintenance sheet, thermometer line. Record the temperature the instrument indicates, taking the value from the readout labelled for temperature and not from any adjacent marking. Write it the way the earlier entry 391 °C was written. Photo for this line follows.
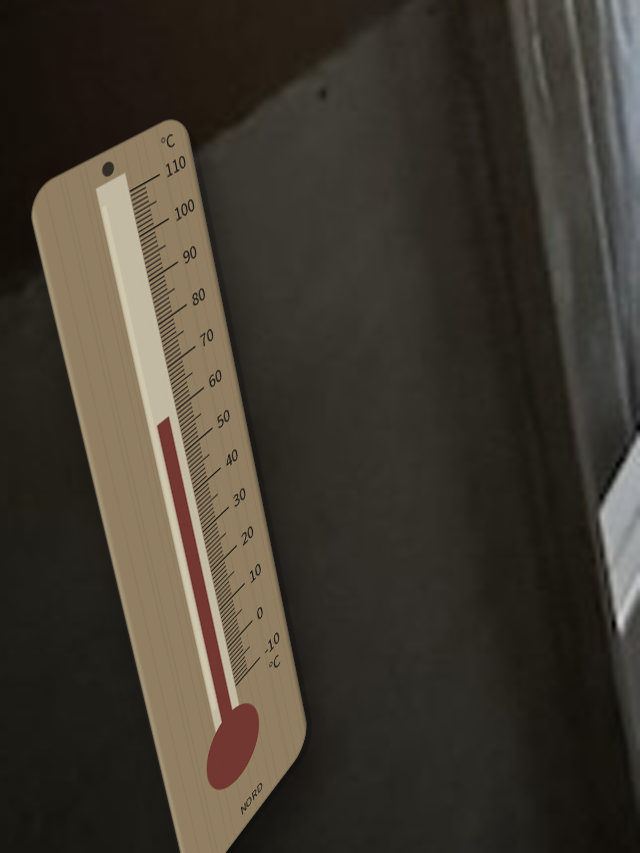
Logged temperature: 60 °C
